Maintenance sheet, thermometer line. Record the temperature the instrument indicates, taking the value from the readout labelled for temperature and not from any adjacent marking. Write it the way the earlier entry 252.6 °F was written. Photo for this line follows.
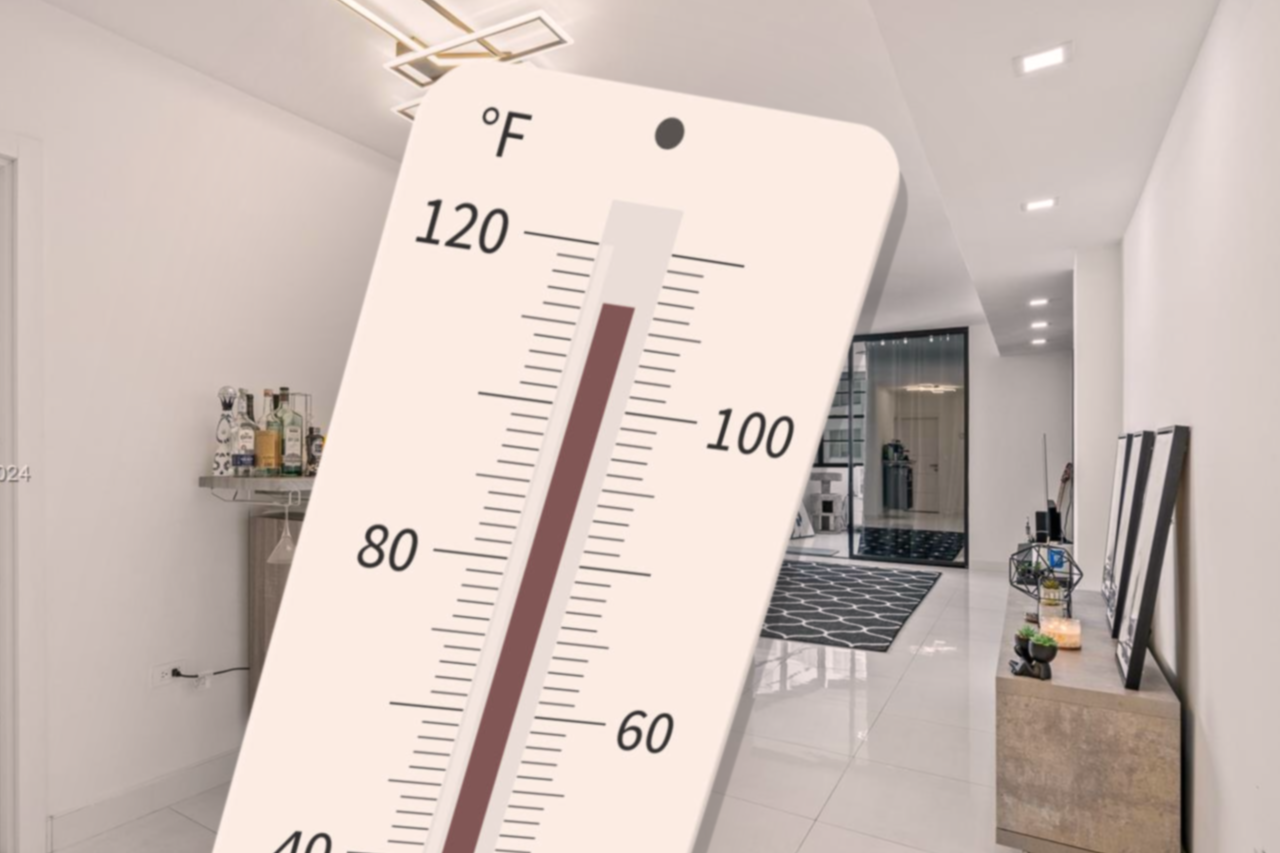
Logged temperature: 113 °F
